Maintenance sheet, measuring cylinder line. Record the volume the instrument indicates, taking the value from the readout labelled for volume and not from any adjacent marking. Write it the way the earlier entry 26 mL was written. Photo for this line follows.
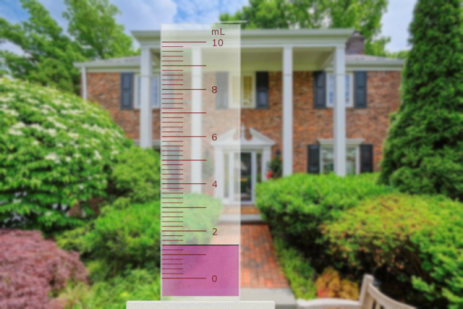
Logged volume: 1.4 mL
